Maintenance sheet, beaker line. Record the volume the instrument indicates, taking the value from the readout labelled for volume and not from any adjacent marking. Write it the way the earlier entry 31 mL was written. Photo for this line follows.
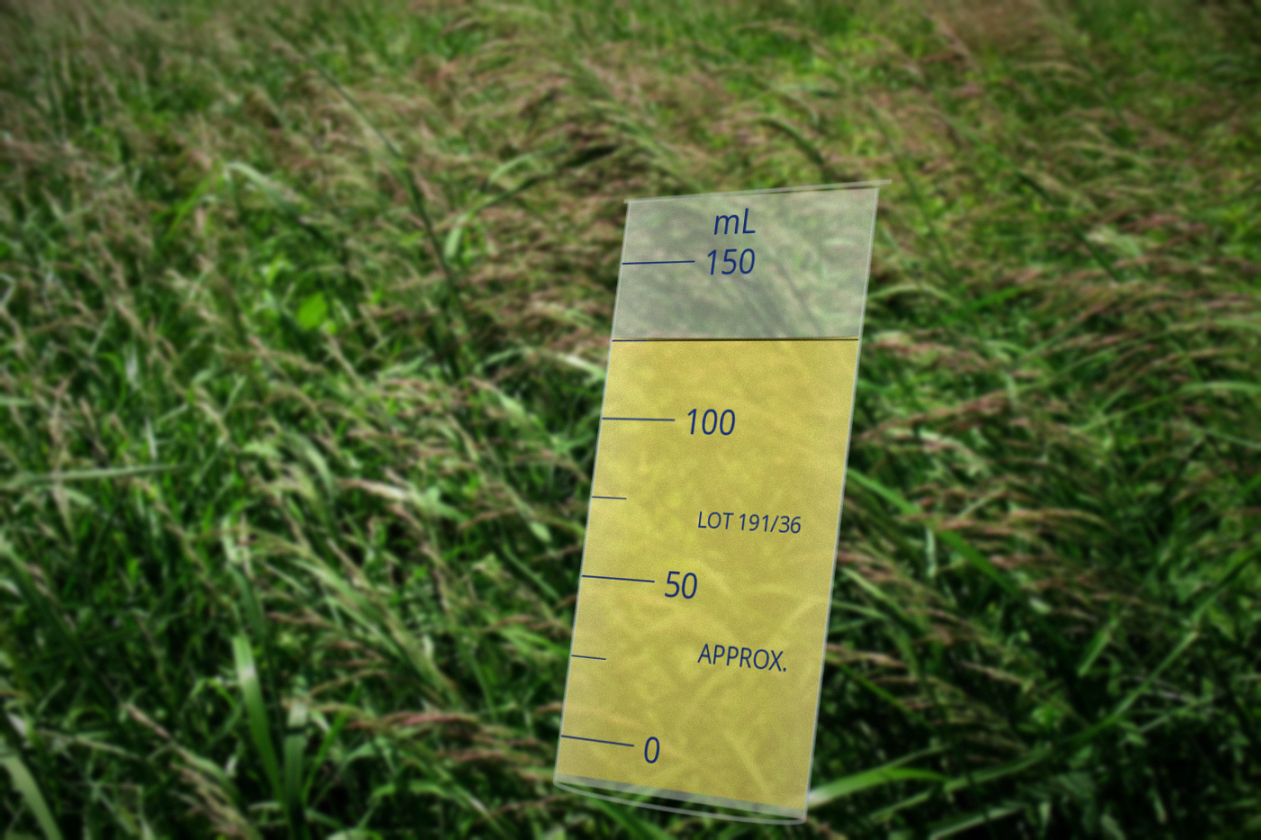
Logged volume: 125 mL
